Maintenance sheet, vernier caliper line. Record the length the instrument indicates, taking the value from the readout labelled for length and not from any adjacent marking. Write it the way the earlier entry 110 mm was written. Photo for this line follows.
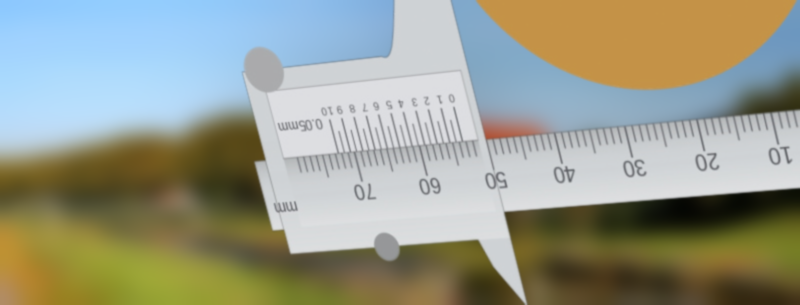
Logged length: 53.5 mm
